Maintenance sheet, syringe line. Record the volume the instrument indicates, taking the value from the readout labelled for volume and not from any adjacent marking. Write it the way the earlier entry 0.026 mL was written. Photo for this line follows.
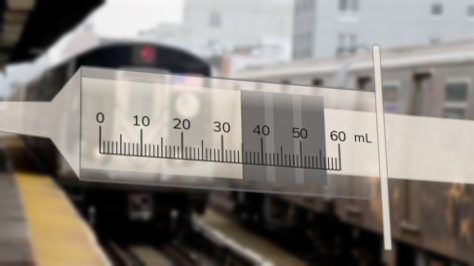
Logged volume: 35 mL
